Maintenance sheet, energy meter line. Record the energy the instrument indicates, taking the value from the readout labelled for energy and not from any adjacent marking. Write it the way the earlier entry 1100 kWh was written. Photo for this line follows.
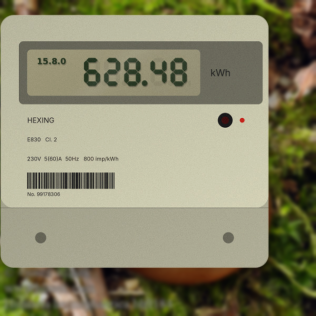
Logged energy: 628.48 kWh
